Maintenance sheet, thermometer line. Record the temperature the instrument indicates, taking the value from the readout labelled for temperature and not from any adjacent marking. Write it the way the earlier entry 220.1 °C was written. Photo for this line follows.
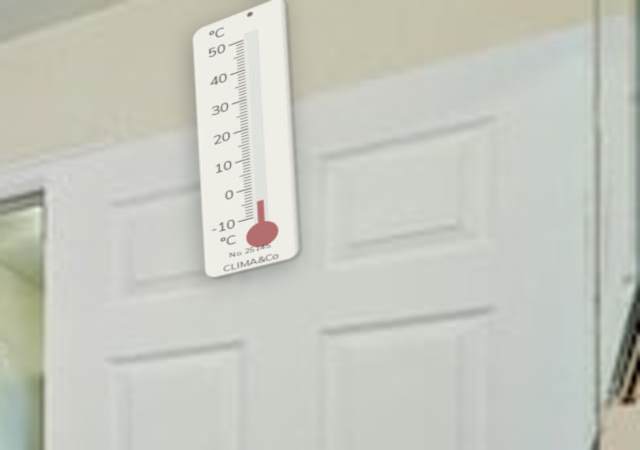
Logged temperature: -5 °C
